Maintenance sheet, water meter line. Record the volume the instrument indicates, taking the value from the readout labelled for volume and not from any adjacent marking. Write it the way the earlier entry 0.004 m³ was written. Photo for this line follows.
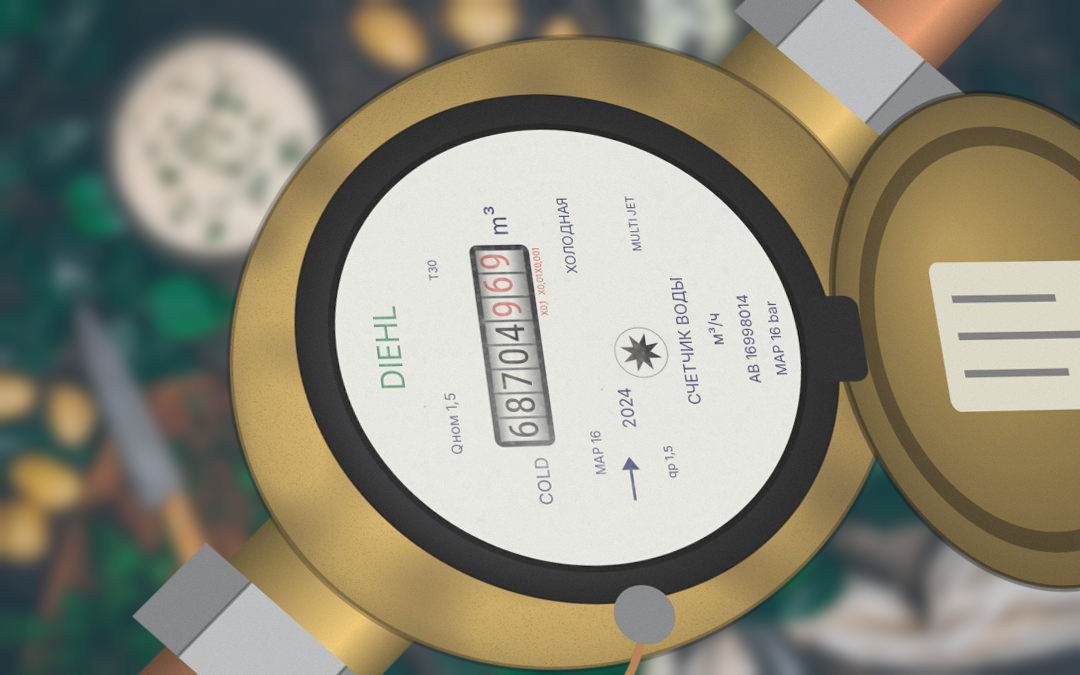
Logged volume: 68704.969 m³
